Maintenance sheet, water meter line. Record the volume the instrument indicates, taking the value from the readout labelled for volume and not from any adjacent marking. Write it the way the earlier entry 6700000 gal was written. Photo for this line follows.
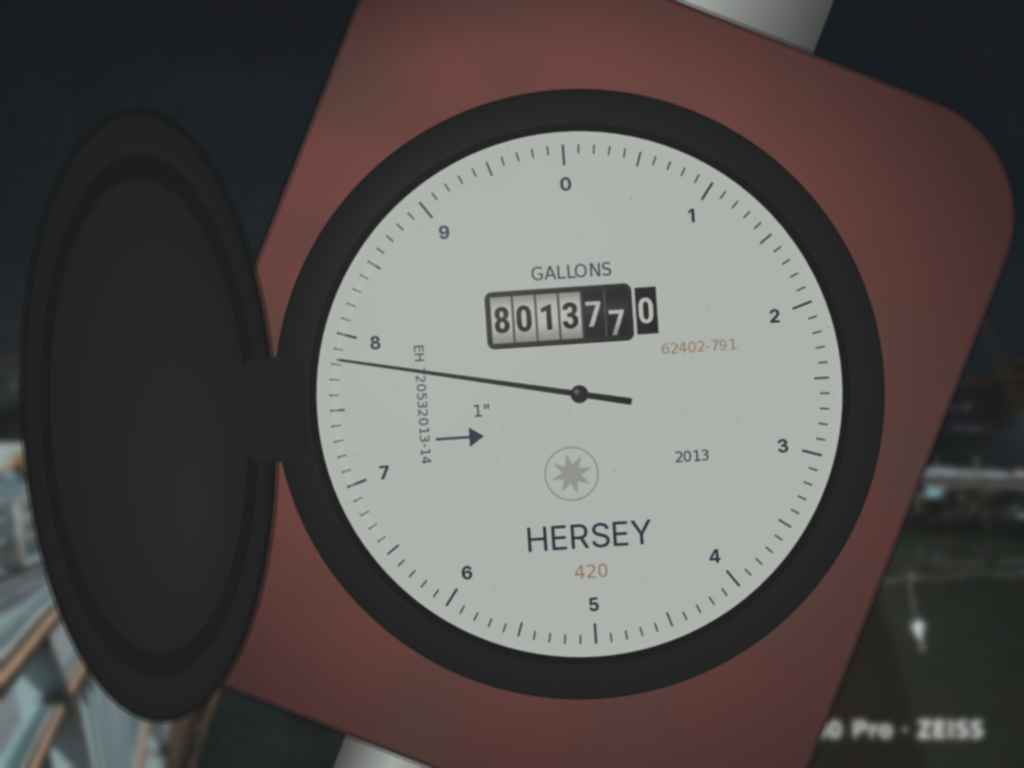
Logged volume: 8013767.8 gal
